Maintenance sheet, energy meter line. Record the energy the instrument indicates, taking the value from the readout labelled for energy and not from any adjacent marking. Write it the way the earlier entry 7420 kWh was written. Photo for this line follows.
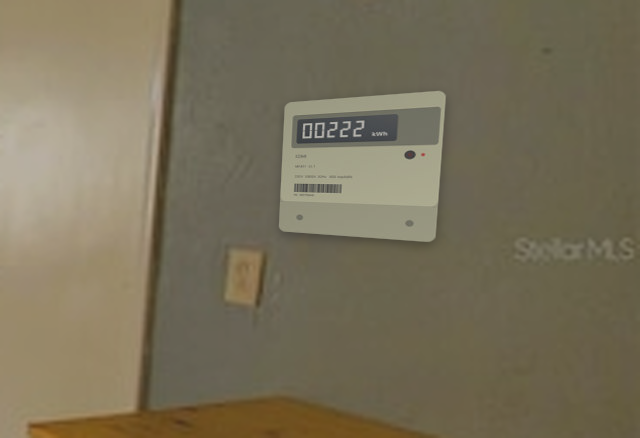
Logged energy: 222 kWh
